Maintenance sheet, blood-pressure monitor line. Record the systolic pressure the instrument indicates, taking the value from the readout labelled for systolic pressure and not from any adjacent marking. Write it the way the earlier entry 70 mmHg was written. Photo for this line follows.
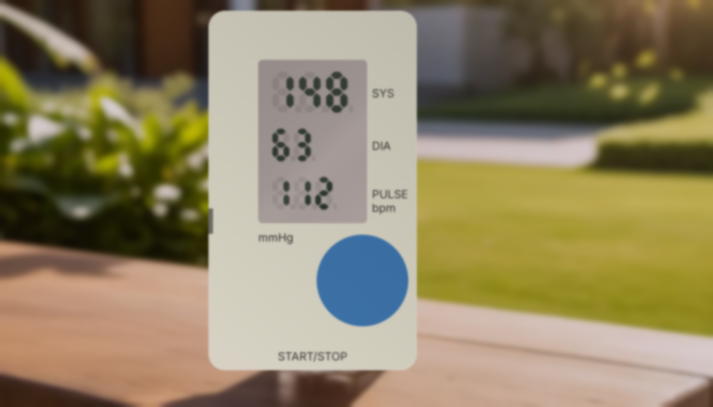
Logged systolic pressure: 148 mmHg
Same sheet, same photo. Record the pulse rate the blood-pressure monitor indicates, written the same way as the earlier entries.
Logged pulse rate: 112 bpm
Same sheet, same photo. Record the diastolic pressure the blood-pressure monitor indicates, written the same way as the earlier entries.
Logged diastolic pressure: 63 mmHg
